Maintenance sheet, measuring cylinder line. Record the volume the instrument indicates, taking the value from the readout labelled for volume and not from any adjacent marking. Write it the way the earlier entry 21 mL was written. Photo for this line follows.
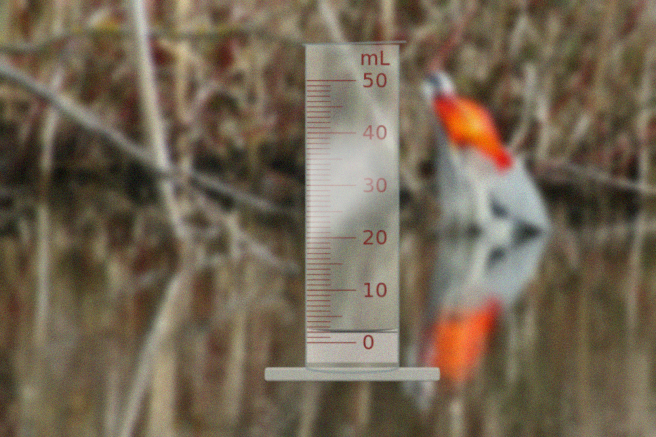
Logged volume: 2 mL
